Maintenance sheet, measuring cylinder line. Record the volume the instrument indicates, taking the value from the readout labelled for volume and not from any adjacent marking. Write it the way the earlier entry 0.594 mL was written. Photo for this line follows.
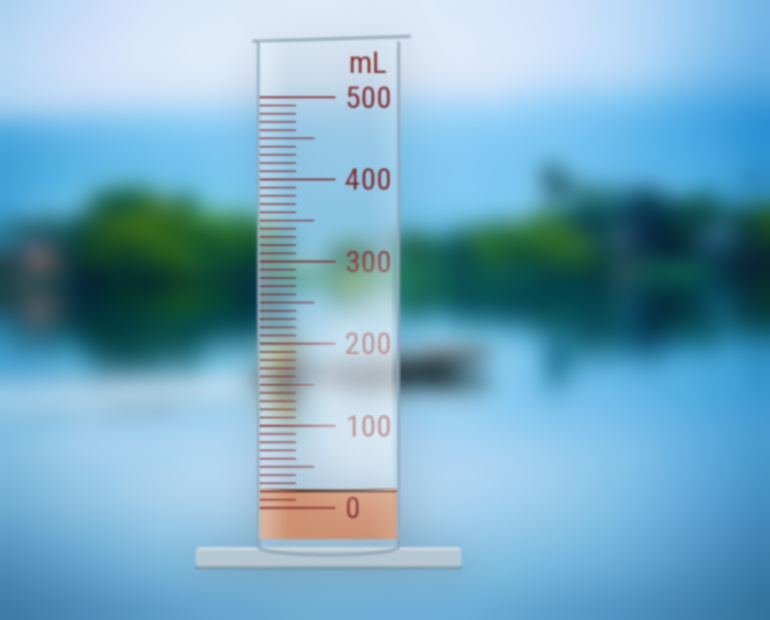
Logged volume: 20 mL
